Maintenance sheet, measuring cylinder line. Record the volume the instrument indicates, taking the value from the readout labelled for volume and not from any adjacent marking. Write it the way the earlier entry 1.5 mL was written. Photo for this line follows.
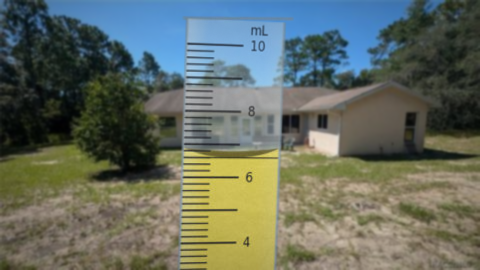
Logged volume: 6.6 mL
